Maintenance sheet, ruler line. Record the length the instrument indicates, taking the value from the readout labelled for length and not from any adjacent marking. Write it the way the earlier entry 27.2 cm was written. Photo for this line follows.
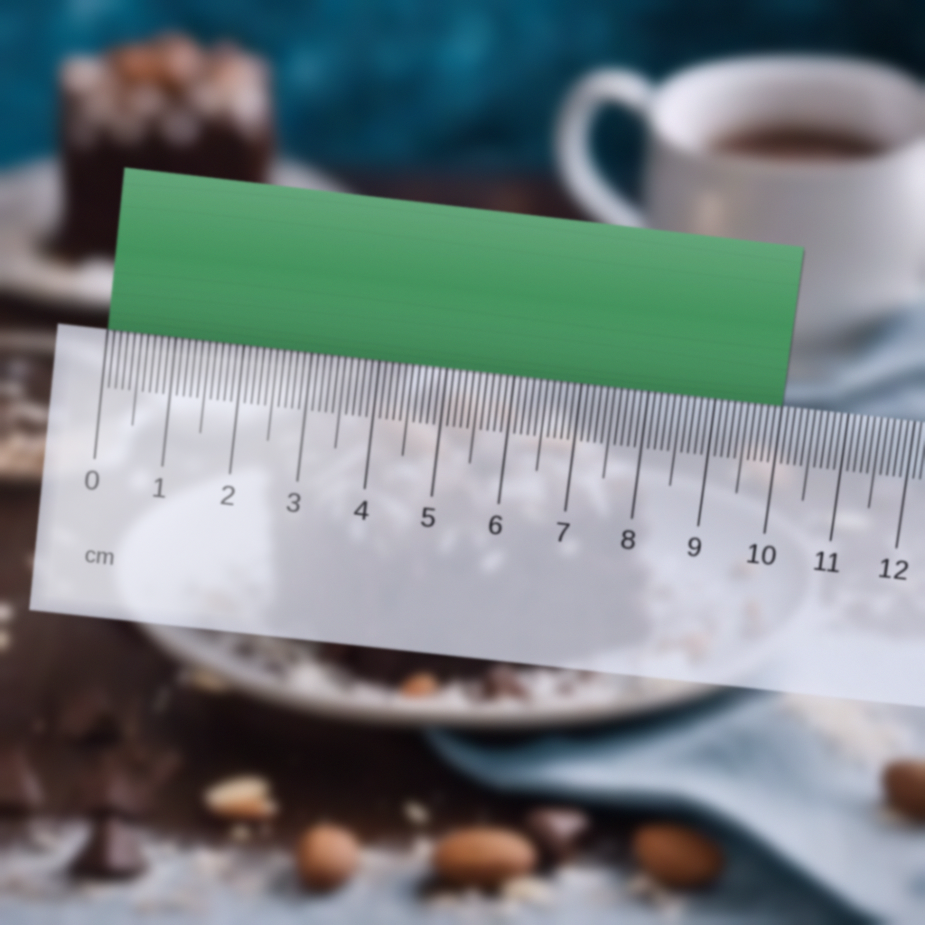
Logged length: 10 cm
